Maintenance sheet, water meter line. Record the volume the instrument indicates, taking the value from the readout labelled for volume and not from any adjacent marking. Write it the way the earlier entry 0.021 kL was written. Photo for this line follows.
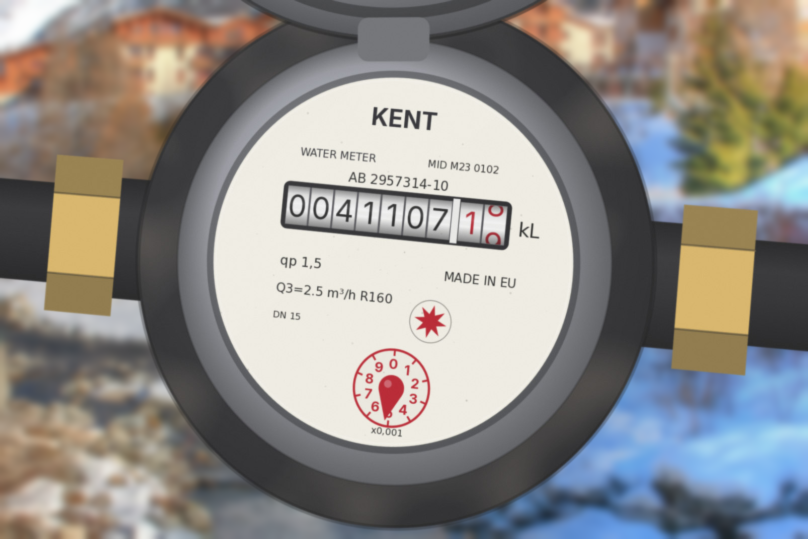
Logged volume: 41107.185 kL
